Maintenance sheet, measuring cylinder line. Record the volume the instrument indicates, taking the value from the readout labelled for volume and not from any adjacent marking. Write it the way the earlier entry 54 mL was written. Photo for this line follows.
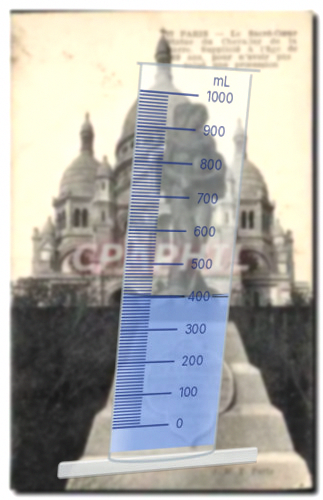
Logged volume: 400 mL
